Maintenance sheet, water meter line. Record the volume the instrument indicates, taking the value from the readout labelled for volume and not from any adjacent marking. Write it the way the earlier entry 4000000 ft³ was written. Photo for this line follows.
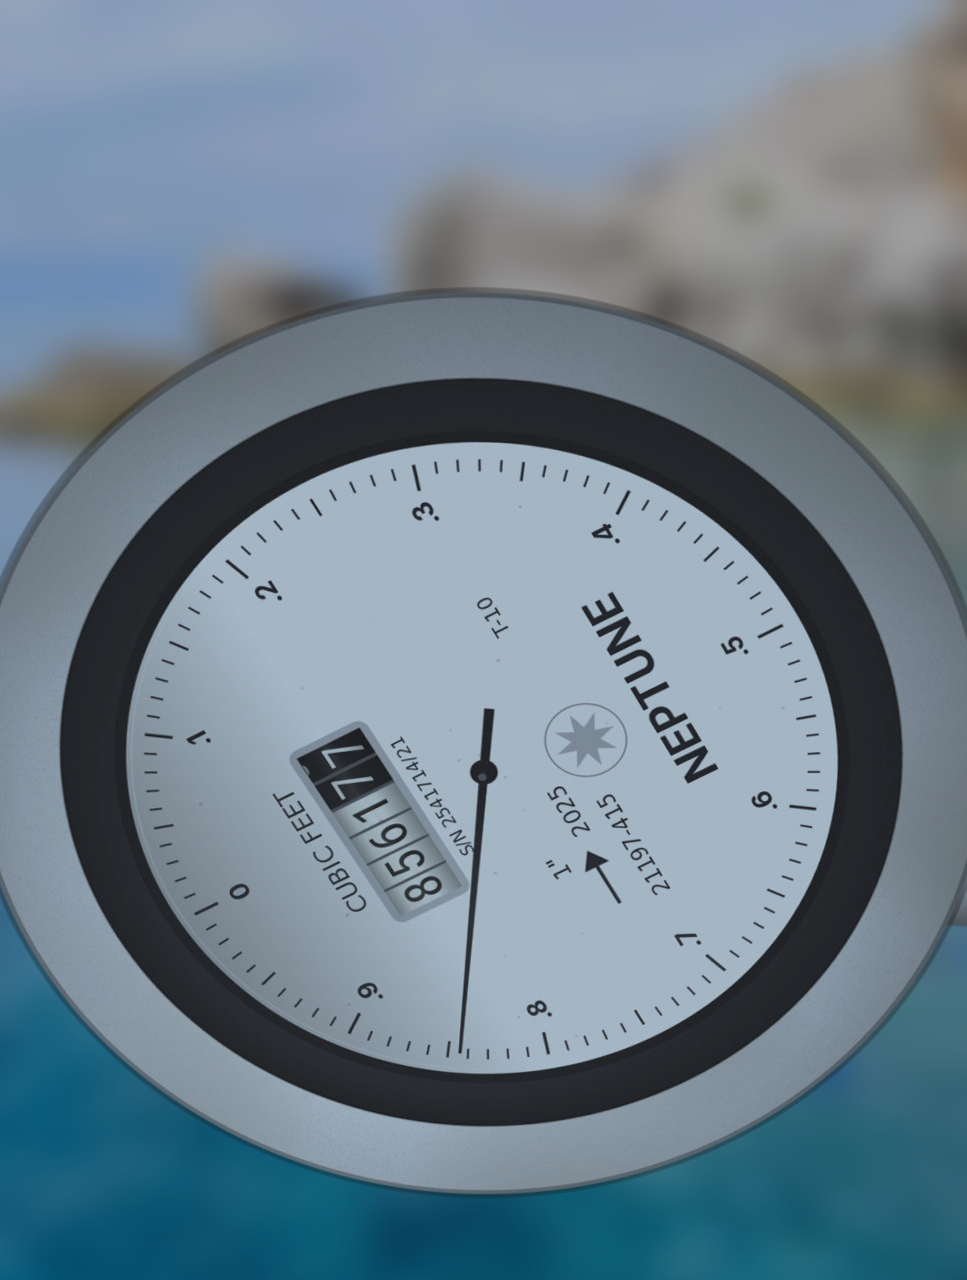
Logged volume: 856176.84 ft³
